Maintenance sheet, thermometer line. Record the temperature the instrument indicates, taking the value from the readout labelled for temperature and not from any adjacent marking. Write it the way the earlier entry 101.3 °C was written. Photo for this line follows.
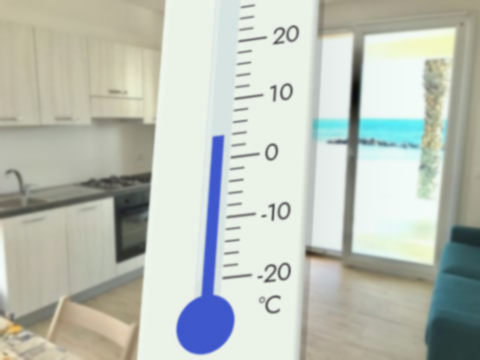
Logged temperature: 4 °C
